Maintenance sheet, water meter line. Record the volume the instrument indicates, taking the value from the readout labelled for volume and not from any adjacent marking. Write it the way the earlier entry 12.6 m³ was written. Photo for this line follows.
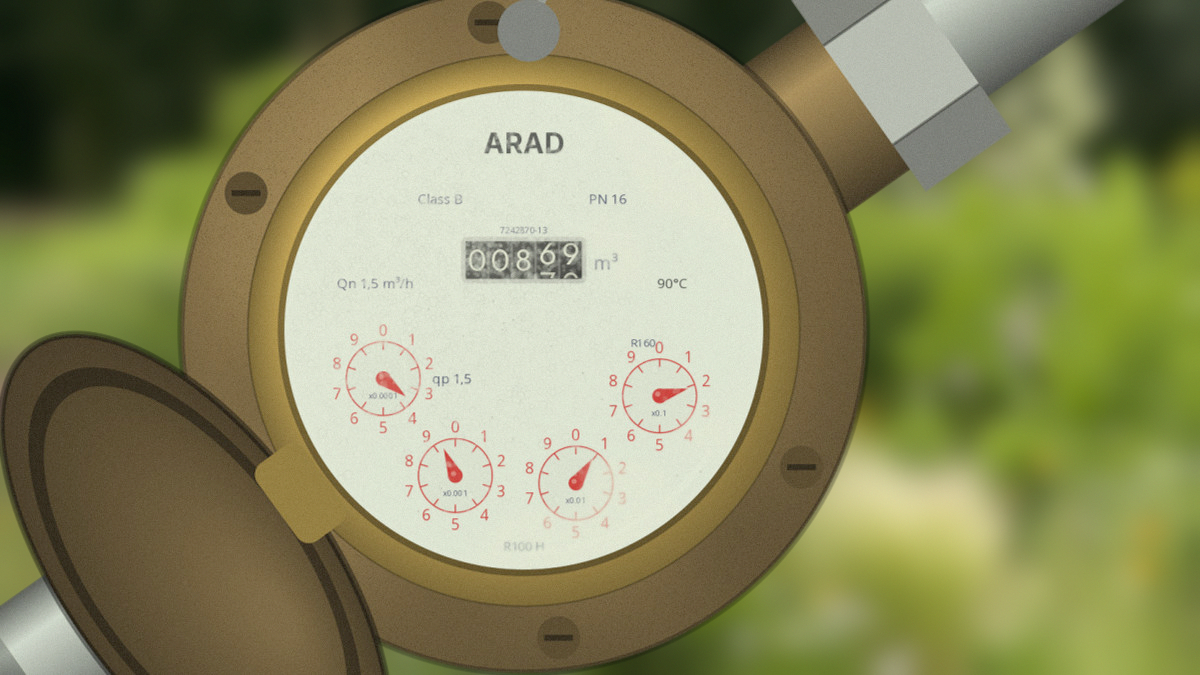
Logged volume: 869.2093 m³
